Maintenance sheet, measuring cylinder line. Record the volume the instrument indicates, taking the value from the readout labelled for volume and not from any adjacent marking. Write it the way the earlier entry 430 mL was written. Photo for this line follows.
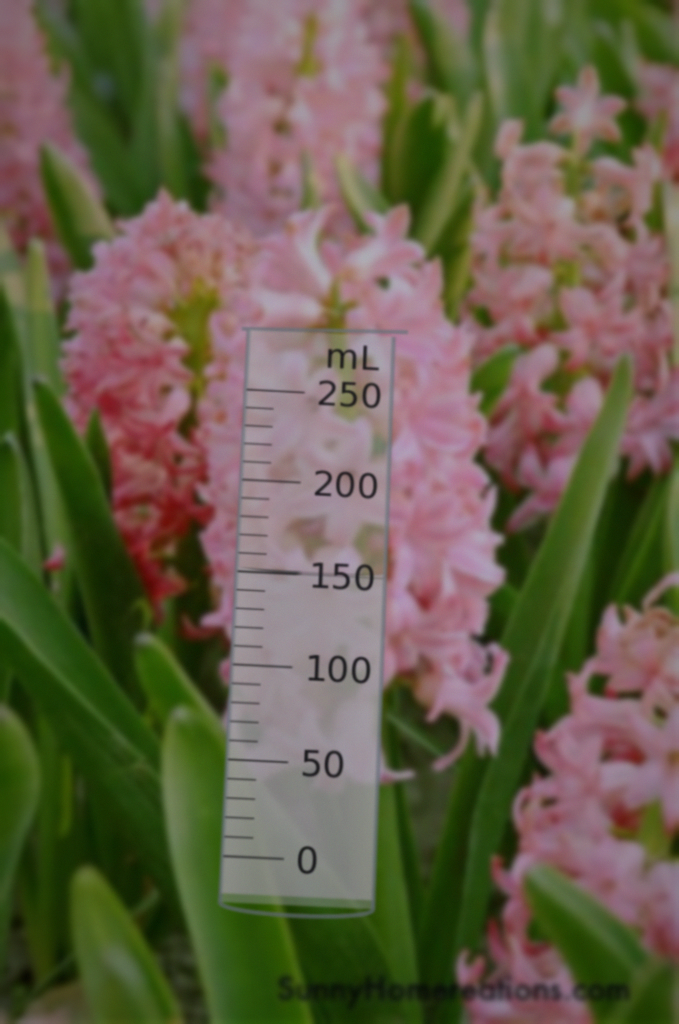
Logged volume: 150 mL
